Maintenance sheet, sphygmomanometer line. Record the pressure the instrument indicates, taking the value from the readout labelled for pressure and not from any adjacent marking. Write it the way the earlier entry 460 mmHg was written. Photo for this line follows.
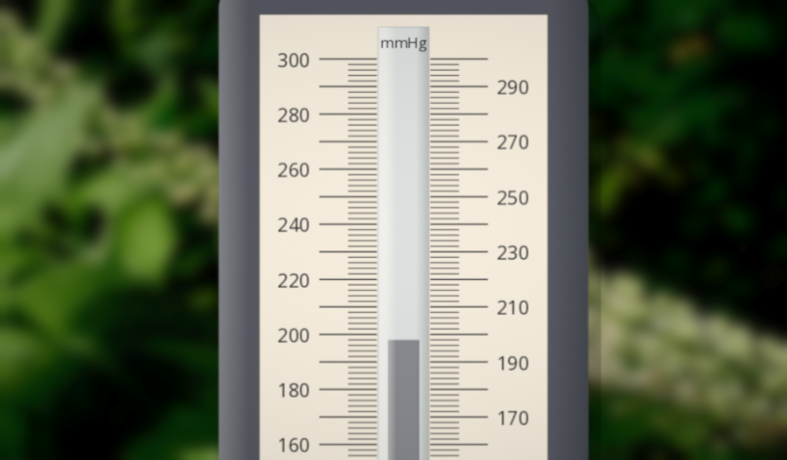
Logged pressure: 198 mmHg
